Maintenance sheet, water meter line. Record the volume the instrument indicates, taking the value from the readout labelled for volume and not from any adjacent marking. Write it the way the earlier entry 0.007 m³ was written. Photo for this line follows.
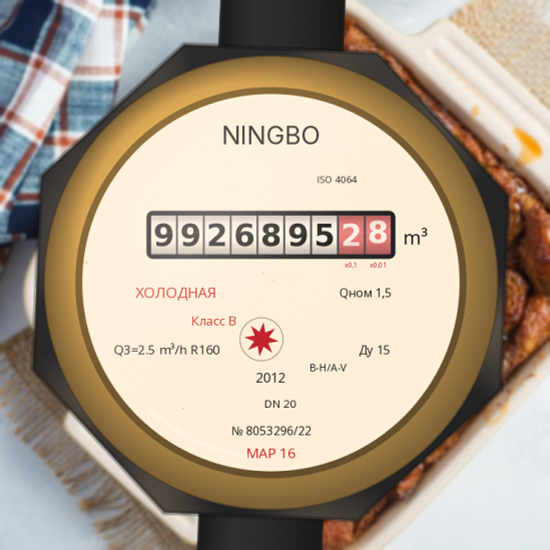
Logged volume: 9926895.28 m³
